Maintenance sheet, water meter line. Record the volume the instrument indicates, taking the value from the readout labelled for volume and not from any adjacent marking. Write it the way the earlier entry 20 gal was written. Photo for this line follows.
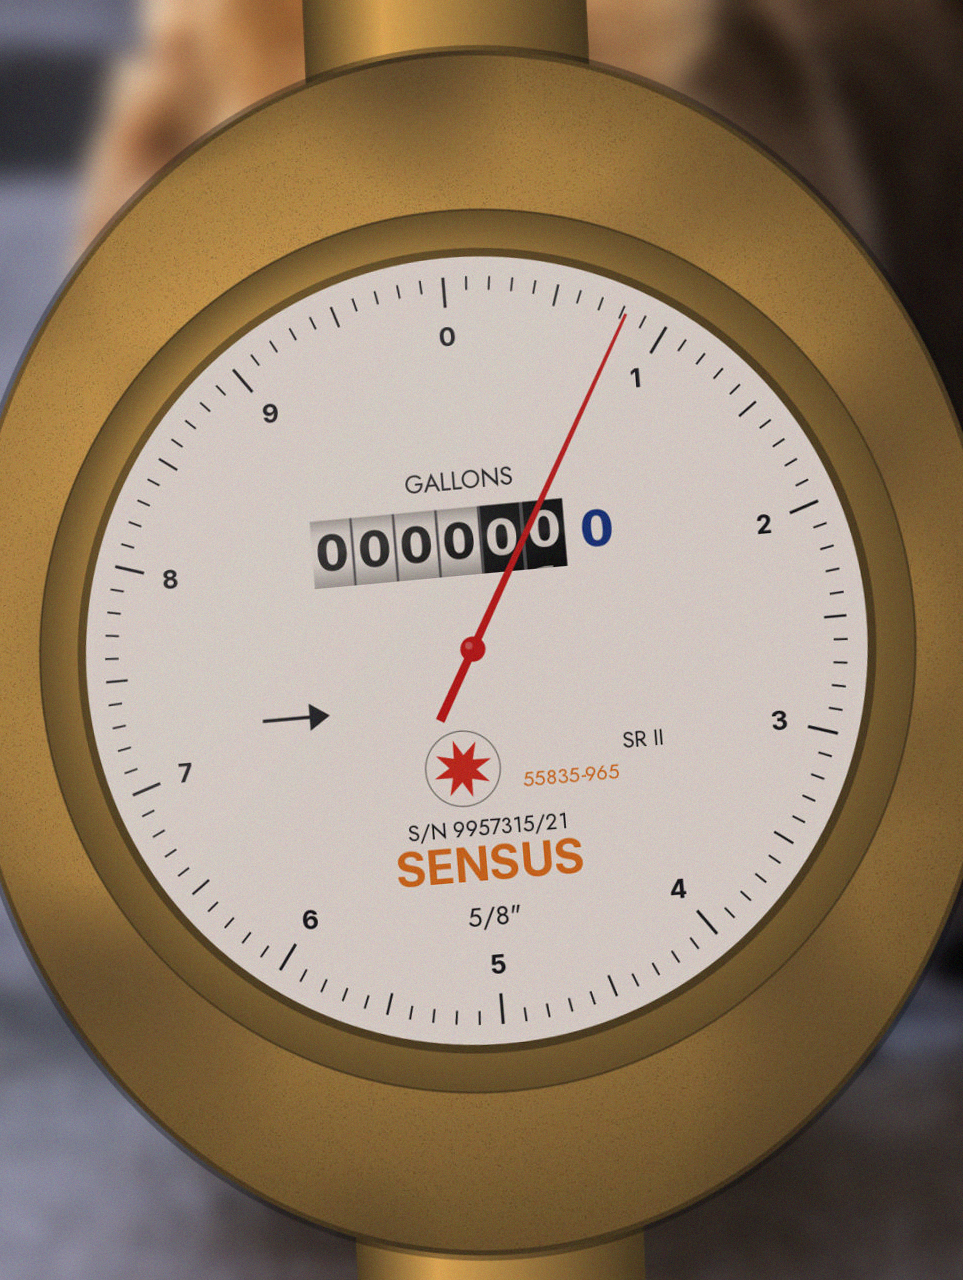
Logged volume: 0.8 gal
